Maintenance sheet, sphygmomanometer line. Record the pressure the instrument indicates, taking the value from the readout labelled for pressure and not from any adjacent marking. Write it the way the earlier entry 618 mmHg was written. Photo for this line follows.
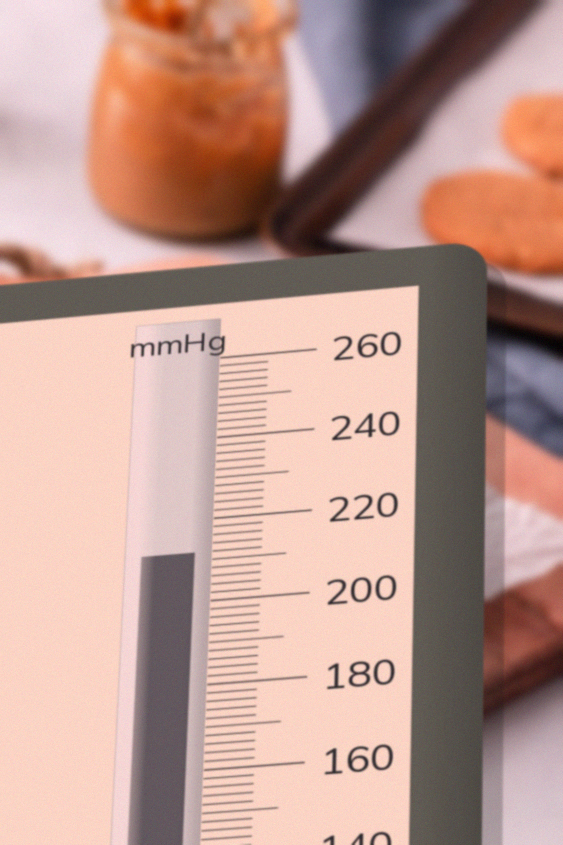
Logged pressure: 212 mmHg
